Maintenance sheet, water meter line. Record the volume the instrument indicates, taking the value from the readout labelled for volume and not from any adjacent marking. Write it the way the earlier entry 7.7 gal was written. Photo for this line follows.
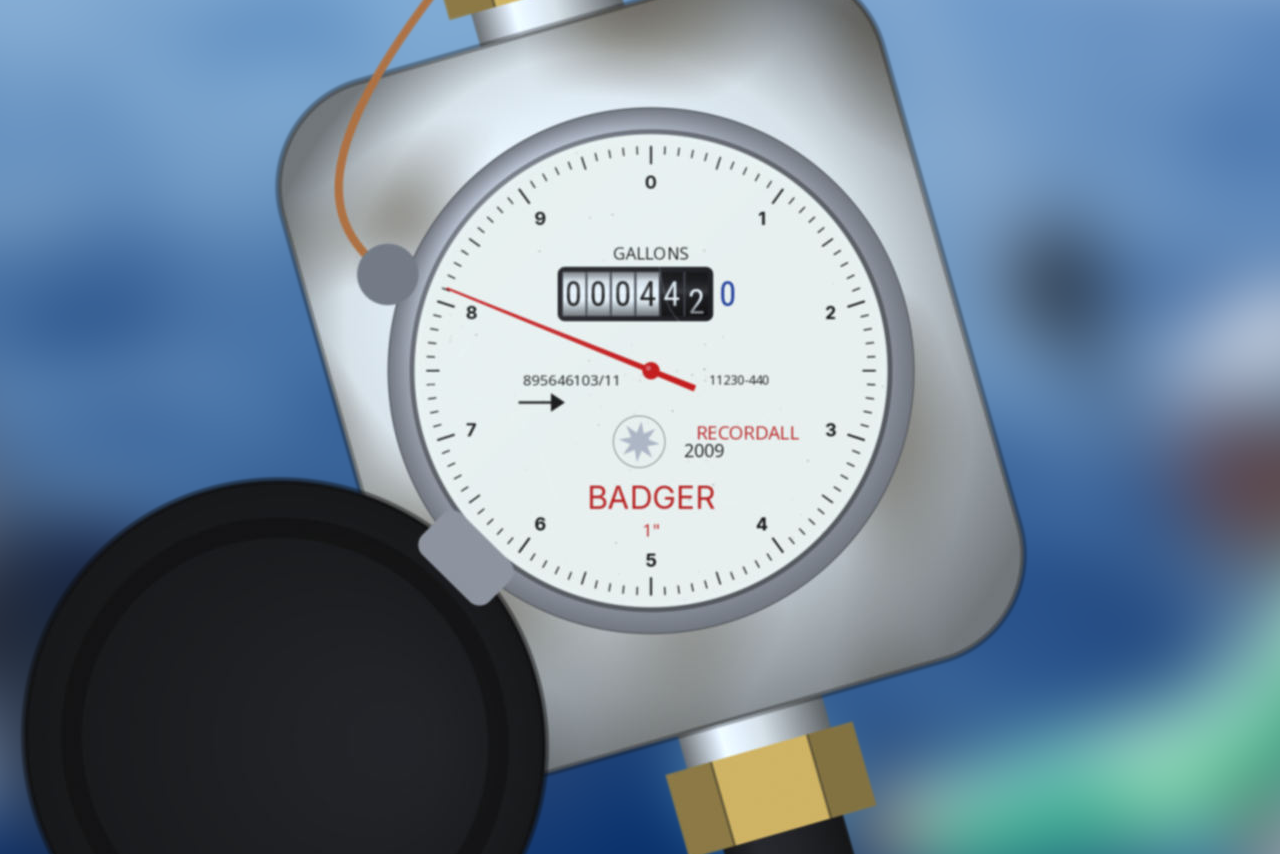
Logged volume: 4418.1 gal
